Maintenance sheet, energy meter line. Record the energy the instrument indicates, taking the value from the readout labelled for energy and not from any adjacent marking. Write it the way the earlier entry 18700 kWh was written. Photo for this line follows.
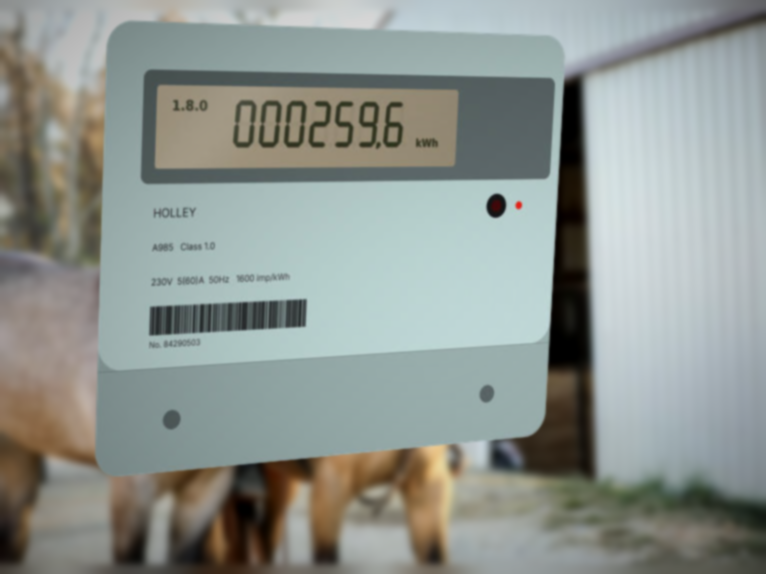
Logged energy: 259.6 kWh
